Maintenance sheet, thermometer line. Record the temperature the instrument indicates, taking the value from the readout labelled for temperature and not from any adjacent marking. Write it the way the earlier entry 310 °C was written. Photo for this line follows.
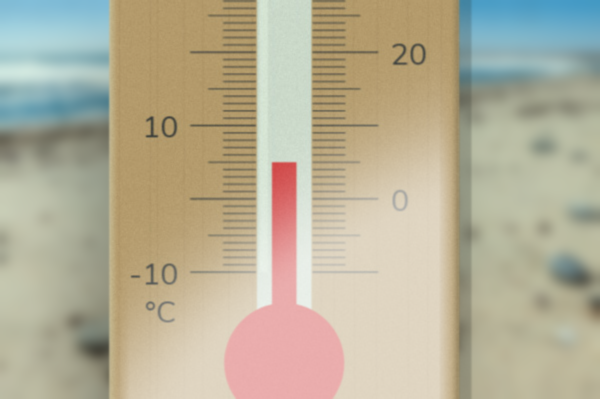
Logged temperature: 5 °C
